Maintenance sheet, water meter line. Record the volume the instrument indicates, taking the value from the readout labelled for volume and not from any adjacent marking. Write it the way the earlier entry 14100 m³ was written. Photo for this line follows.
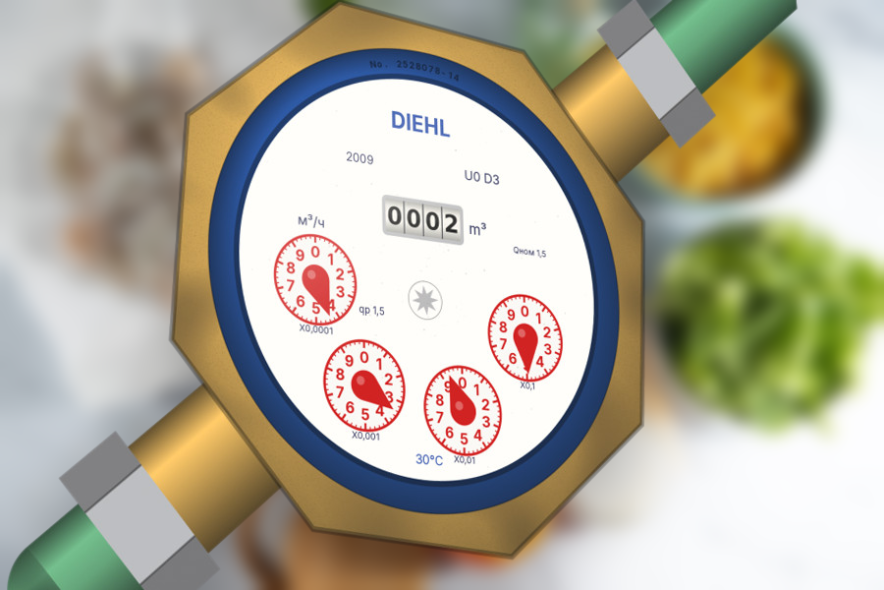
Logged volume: 2.4934 m³
